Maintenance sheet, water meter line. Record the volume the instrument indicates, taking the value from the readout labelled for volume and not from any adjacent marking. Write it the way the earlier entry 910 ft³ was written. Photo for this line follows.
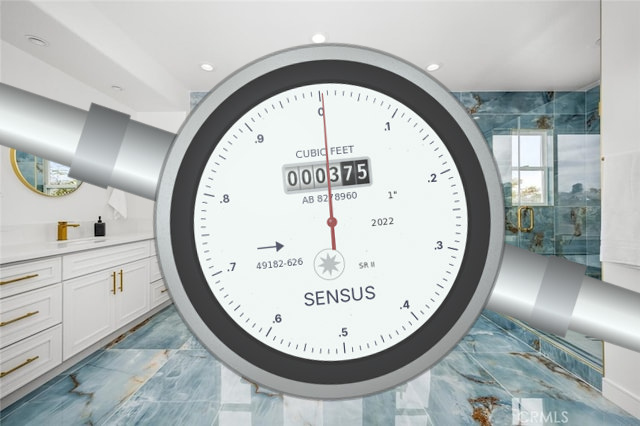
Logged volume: 375.00 ft³
